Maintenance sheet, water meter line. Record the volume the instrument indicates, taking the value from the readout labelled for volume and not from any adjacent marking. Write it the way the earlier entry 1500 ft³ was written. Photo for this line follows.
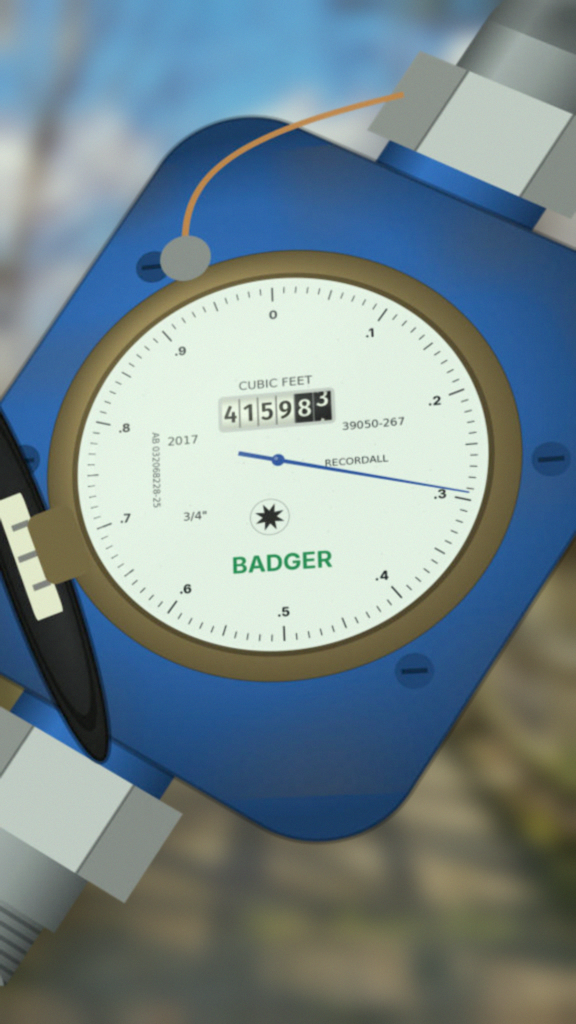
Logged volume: 415983.29 ft³
